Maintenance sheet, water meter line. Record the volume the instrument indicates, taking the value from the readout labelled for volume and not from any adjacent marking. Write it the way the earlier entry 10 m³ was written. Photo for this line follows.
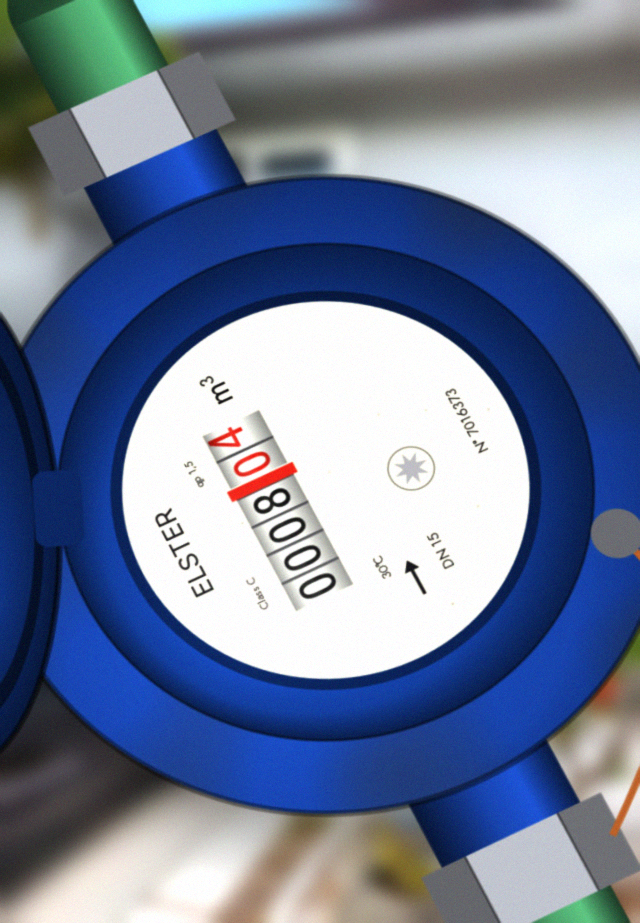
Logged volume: 8.04 m³
